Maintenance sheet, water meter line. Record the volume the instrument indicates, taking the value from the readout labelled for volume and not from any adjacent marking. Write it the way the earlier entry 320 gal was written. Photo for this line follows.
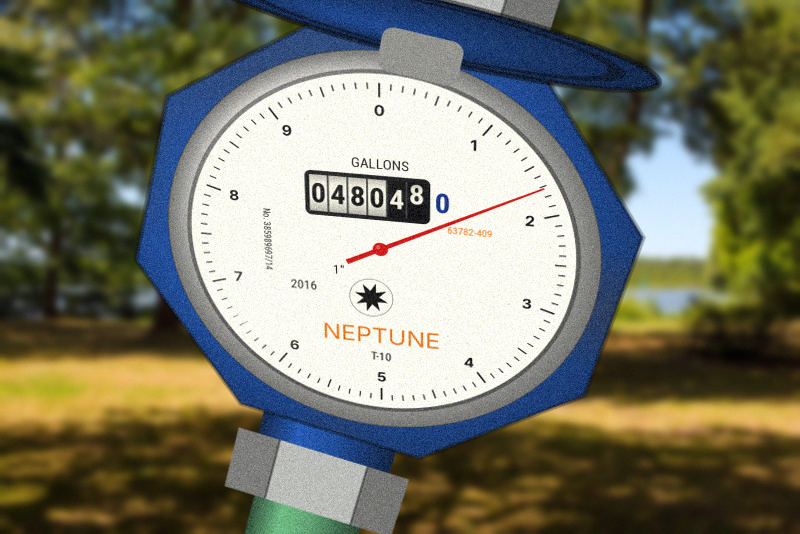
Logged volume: 480481.7 gal
